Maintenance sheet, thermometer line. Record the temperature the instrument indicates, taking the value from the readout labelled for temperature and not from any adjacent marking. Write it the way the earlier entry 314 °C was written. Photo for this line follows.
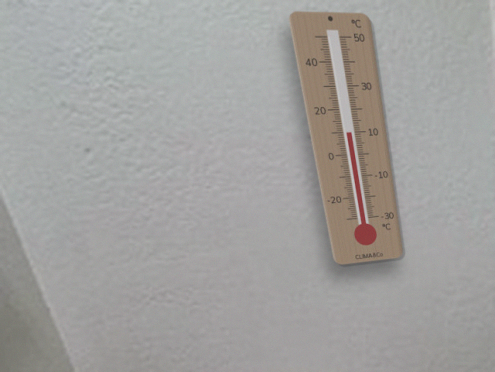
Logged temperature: 10 °C
